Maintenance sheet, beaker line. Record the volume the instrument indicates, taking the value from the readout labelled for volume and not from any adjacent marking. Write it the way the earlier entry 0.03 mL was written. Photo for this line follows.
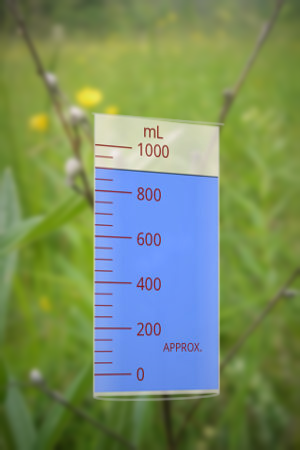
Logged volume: 900 mL
